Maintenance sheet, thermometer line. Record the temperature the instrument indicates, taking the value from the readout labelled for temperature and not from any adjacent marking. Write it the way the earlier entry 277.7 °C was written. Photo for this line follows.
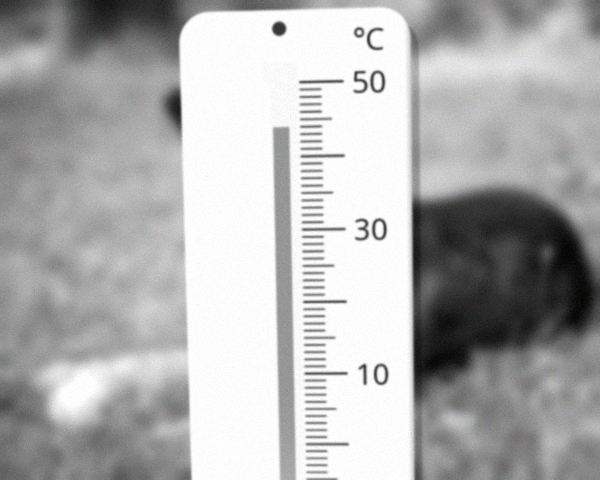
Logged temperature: 44 °C
